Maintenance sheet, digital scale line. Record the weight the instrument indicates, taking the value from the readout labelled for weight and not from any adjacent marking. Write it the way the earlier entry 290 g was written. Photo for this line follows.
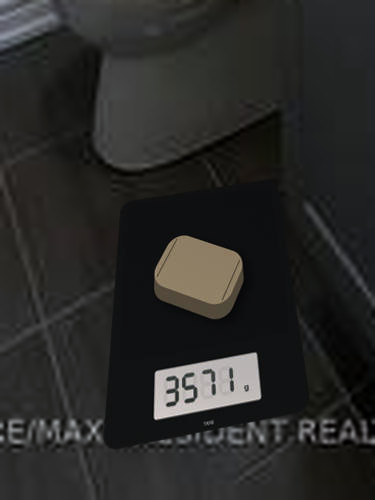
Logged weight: 3571 g
